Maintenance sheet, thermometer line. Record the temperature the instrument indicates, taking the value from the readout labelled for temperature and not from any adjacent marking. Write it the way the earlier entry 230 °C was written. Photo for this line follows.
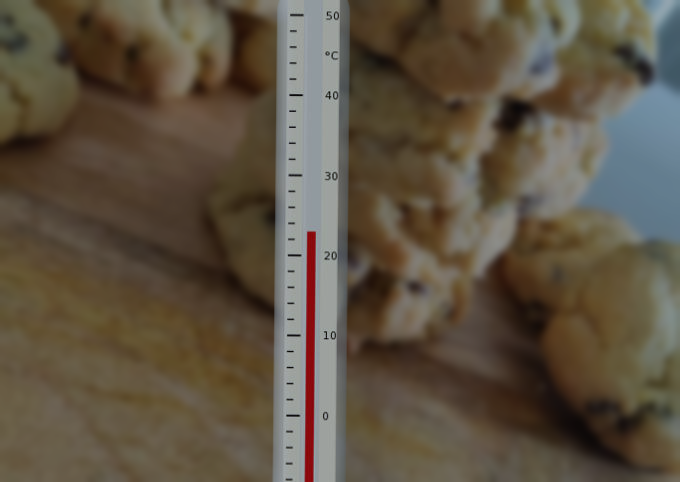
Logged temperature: 23 °C
